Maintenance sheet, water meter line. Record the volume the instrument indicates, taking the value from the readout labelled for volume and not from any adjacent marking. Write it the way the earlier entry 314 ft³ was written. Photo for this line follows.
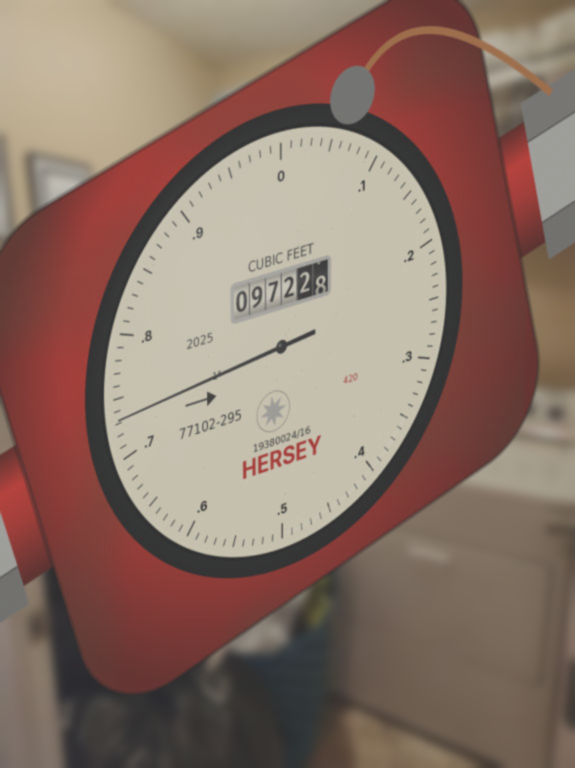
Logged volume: 97227.73 ft³
